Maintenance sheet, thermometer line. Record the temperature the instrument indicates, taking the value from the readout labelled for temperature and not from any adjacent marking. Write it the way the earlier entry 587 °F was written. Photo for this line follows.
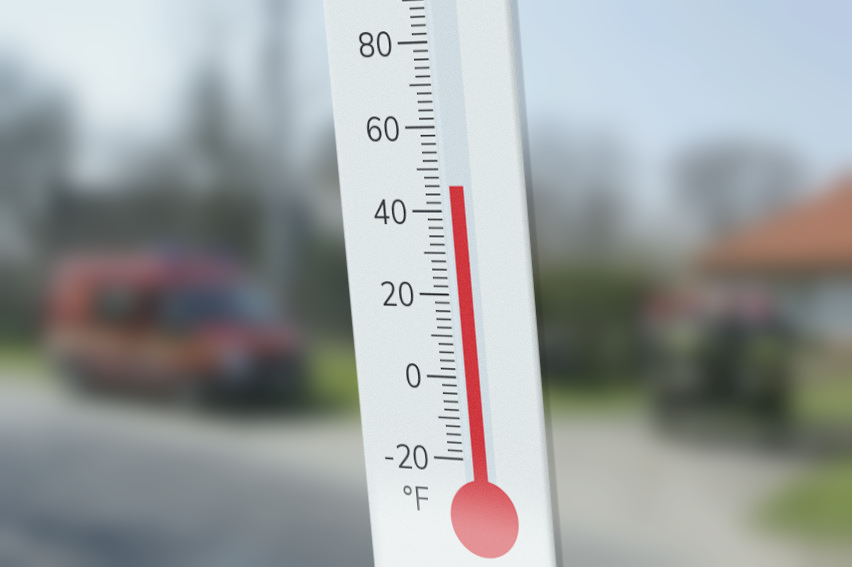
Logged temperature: 46 °F
